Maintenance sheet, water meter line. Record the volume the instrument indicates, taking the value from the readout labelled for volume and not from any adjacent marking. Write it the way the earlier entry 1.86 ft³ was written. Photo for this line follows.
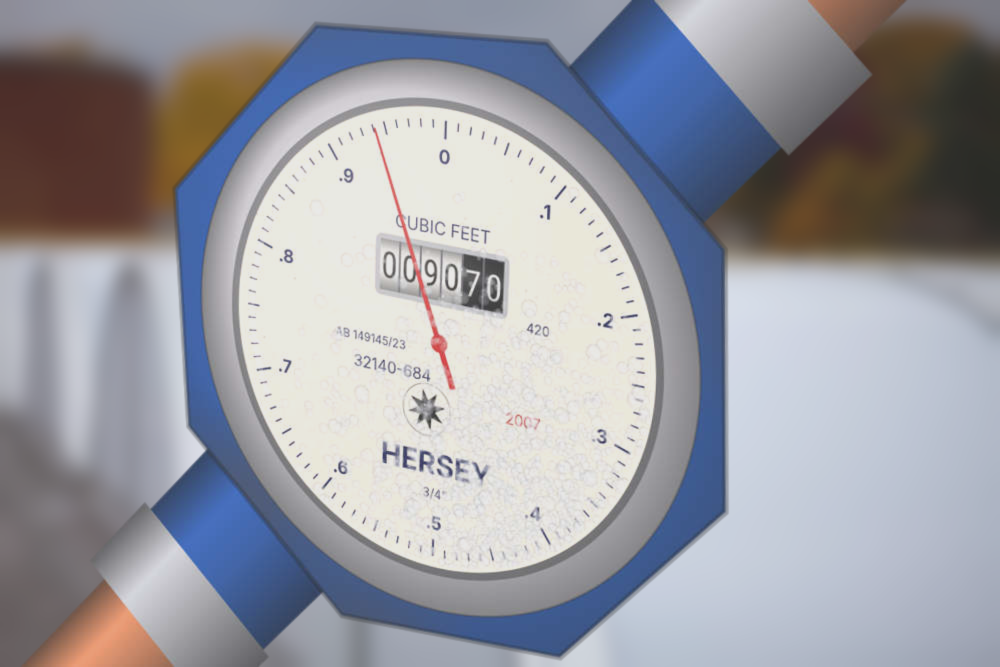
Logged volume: 9069.94 ft³
